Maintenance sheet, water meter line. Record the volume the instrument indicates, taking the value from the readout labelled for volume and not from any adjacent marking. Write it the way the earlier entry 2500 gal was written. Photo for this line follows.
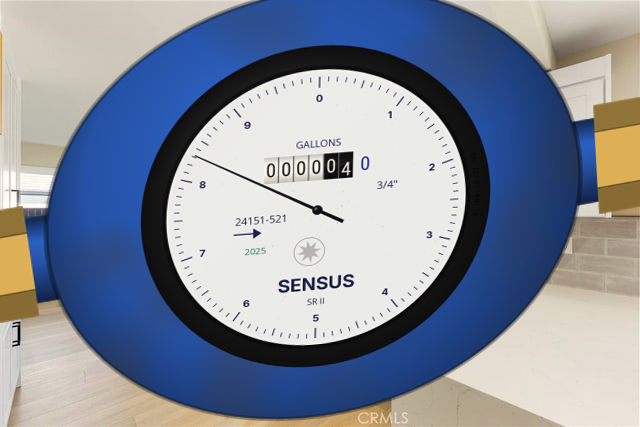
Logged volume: 38.3 gal
